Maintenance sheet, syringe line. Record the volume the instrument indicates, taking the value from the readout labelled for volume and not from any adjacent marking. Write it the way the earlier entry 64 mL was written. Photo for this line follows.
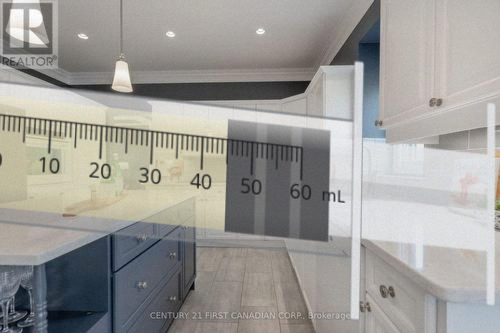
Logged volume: 45 mL
